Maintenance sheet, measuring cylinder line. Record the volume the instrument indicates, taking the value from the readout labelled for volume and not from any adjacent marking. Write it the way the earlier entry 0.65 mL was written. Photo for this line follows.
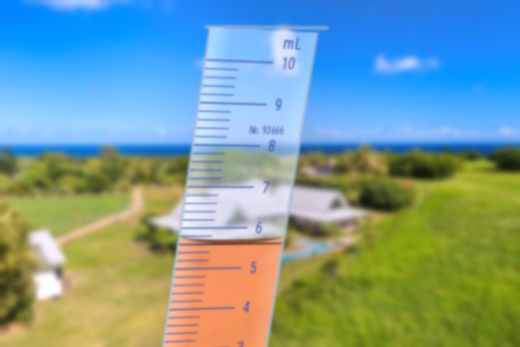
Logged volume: 5.6 mL
